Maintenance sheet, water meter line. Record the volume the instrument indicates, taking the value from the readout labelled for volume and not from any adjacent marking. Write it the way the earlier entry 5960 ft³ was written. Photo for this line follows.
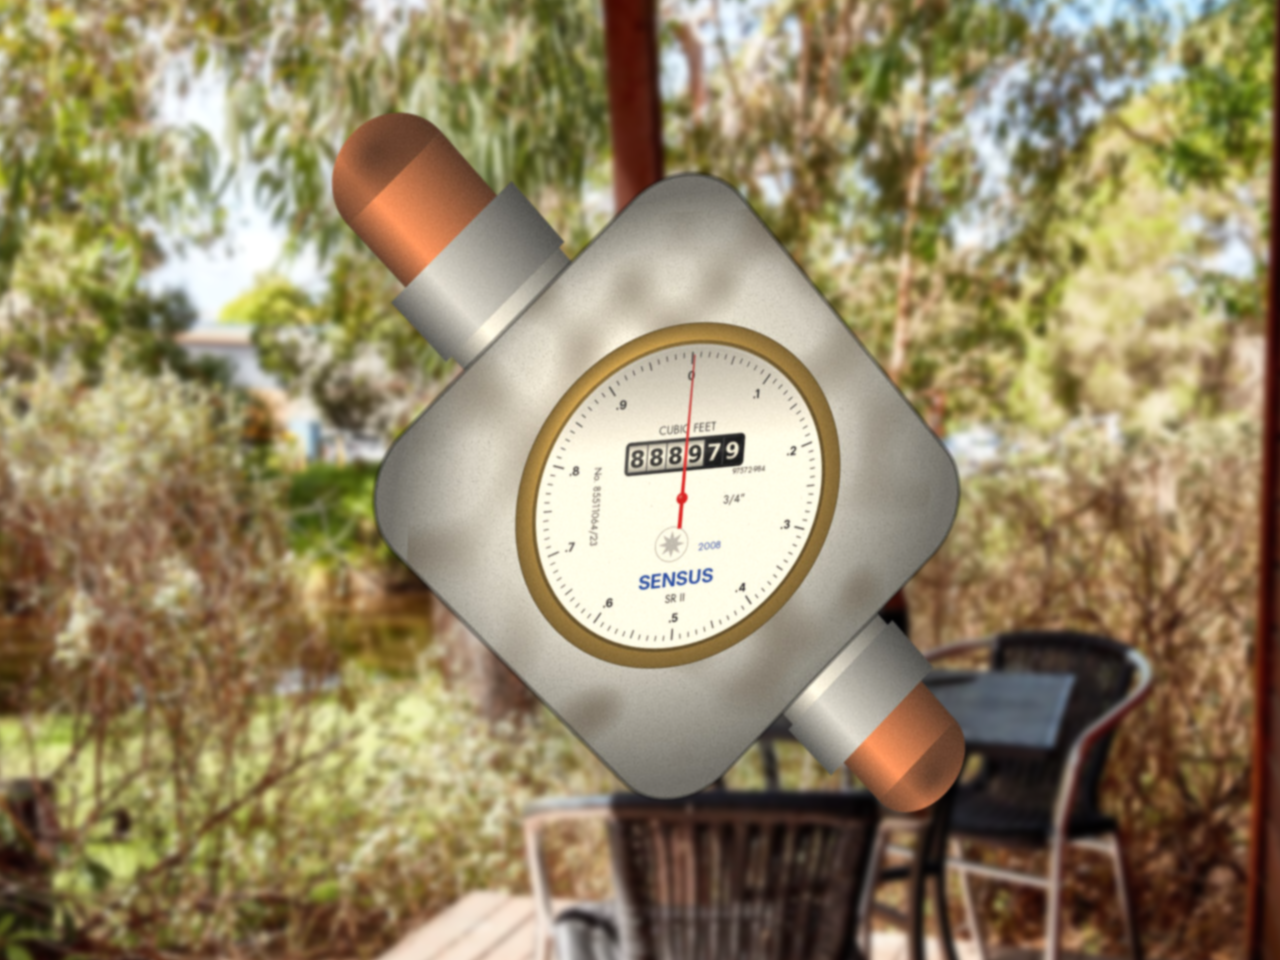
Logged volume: 888979.00 ft³
